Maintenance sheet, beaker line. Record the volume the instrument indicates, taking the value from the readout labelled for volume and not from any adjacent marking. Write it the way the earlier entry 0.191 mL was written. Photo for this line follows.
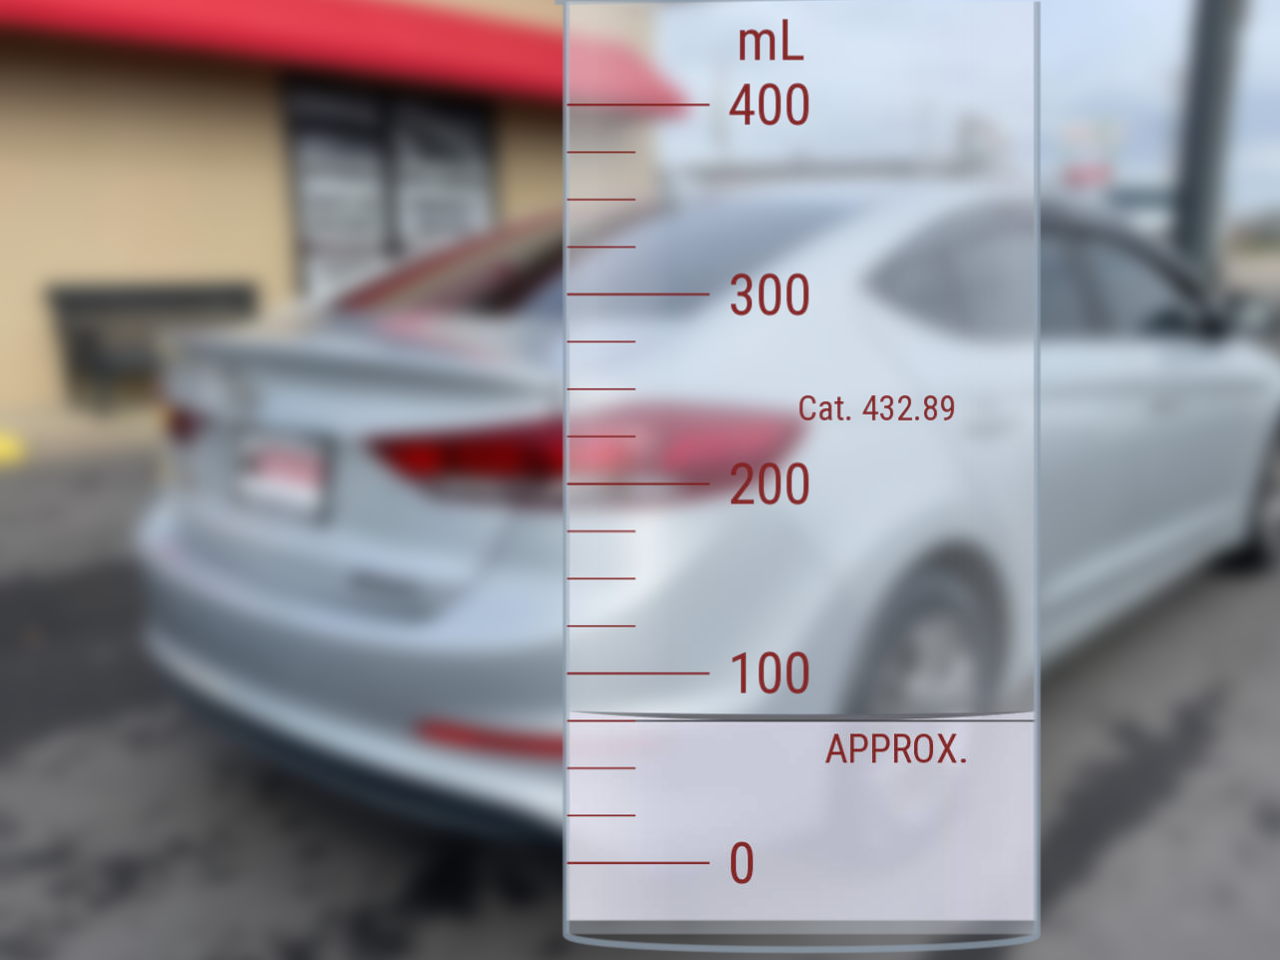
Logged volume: 75 mL
